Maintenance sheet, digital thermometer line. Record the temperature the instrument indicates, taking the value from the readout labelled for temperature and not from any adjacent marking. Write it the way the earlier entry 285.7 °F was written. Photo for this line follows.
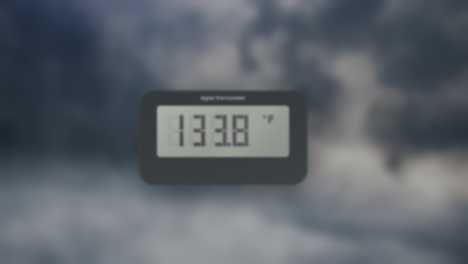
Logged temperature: 133.8 °F
